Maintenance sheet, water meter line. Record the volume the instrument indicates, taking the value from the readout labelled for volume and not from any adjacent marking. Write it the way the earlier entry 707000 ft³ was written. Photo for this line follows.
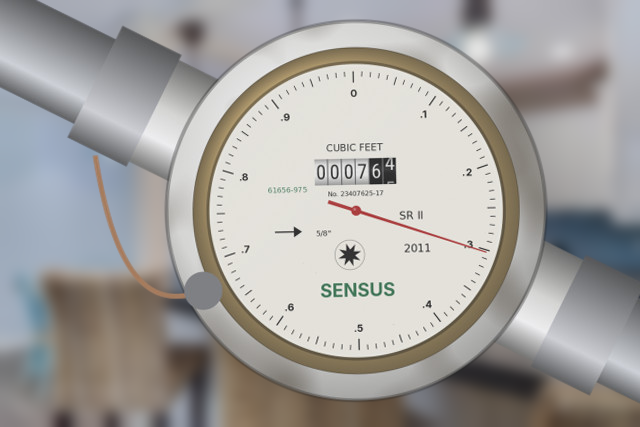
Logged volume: 764.30 ft³
